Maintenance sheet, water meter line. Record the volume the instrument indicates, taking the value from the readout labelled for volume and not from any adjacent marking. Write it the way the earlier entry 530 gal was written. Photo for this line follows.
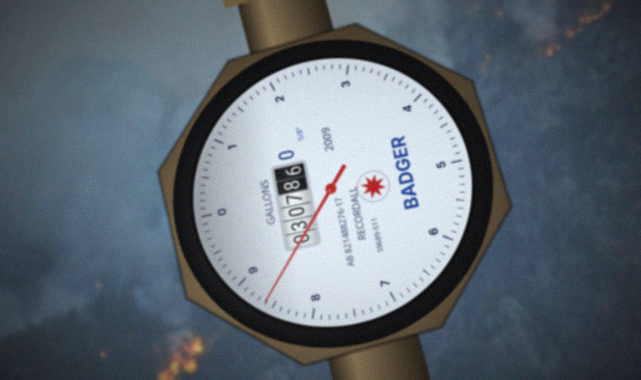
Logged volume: 307858.6 gal
